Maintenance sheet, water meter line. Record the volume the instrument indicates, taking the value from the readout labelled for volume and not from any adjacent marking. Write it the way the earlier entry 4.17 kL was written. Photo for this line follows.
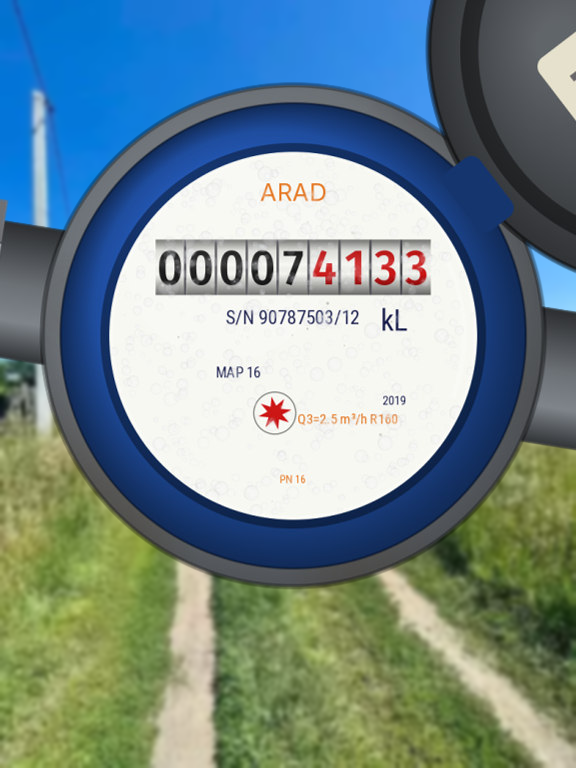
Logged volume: 7.4133 kL
